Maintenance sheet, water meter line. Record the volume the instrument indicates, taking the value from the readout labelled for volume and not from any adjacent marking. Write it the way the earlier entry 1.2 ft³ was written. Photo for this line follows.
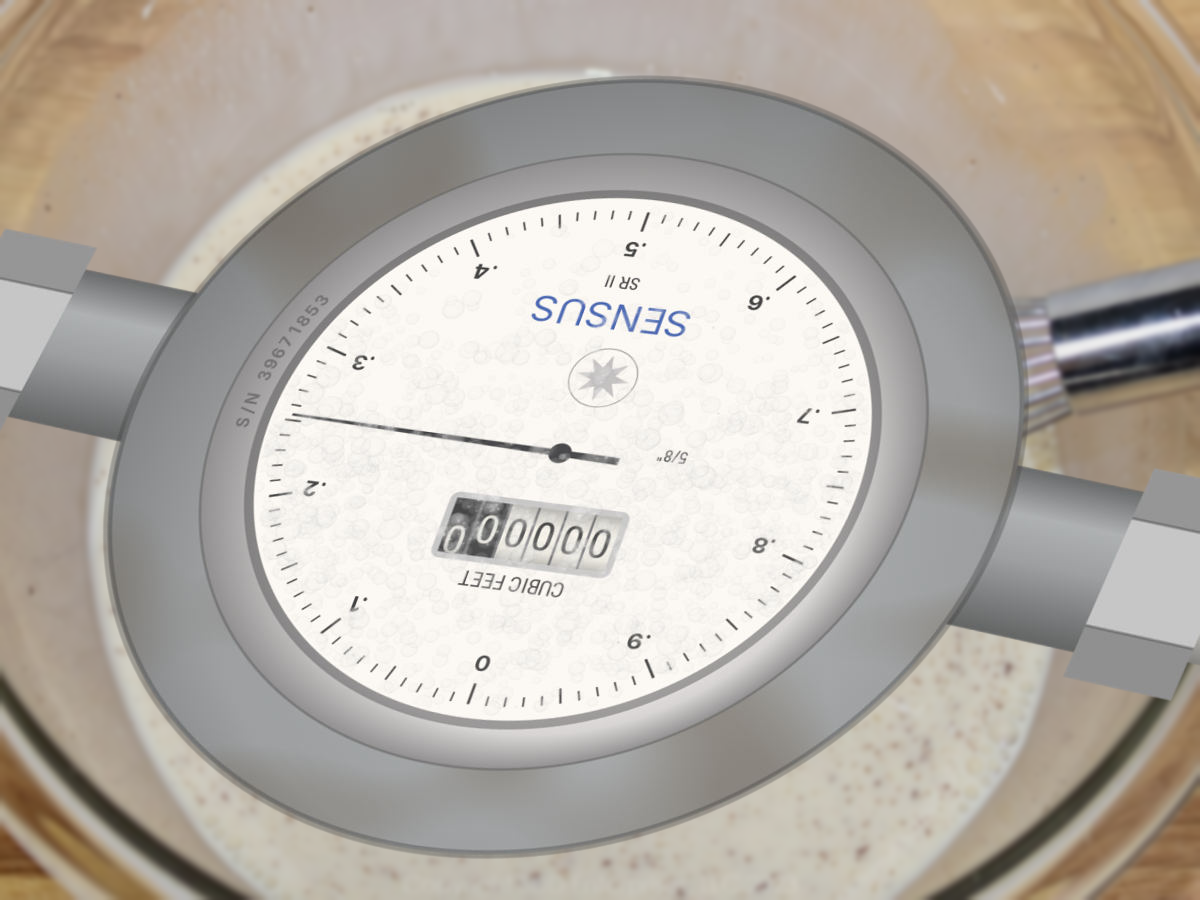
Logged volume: 0.25 ft³
